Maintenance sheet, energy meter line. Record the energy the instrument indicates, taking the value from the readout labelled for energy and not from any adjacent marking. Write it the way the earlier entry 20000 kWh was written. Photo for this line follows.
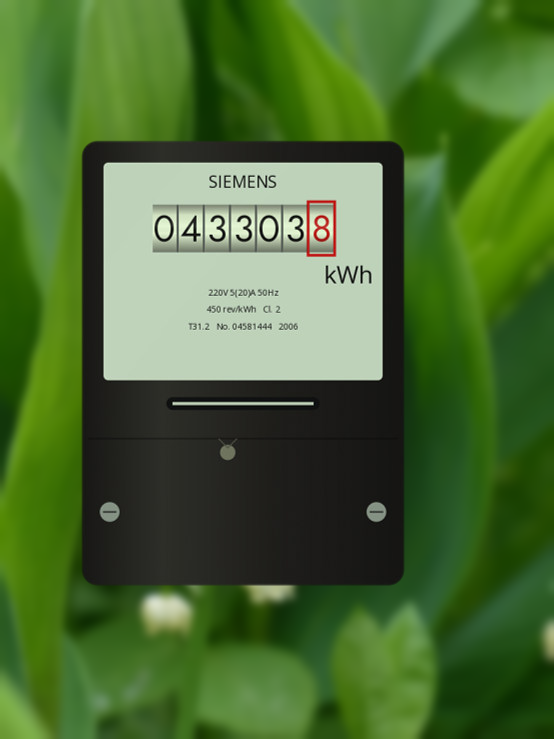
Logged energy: 43303.8 kWh
